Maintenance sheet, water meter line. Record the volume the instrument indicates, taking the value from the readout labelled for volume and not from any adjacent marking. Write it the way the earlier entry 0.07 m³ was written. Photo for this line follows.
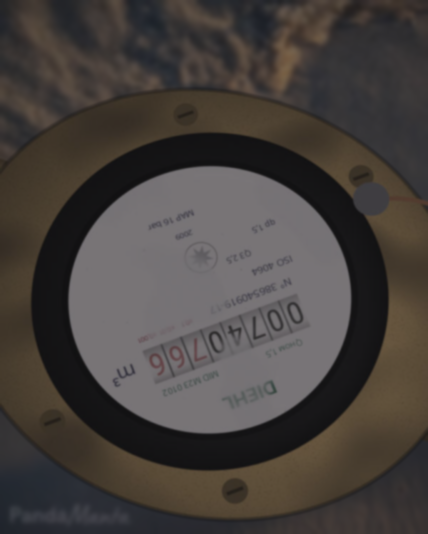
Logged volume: 740.766 m³
